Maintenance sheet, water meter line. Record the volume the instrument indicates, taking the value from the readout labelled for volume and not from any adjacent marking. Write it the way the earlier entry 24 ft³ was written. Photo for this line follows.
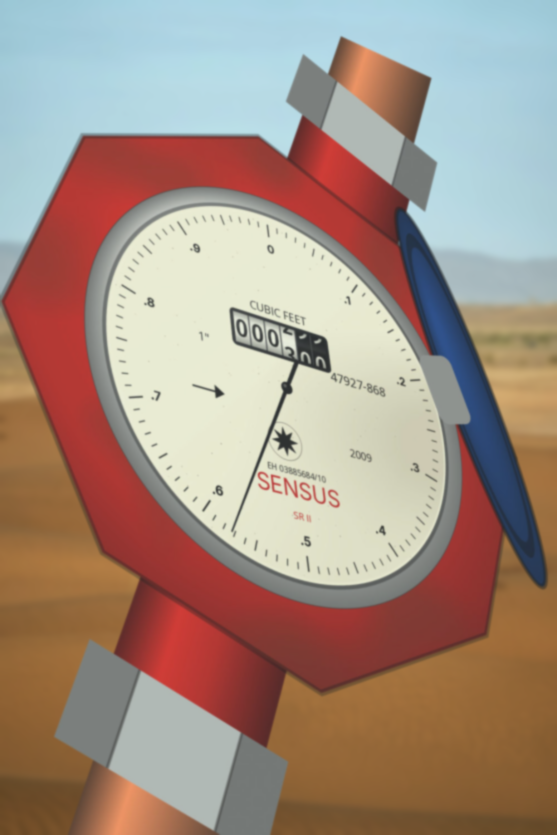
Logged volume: 299.57 ft³
